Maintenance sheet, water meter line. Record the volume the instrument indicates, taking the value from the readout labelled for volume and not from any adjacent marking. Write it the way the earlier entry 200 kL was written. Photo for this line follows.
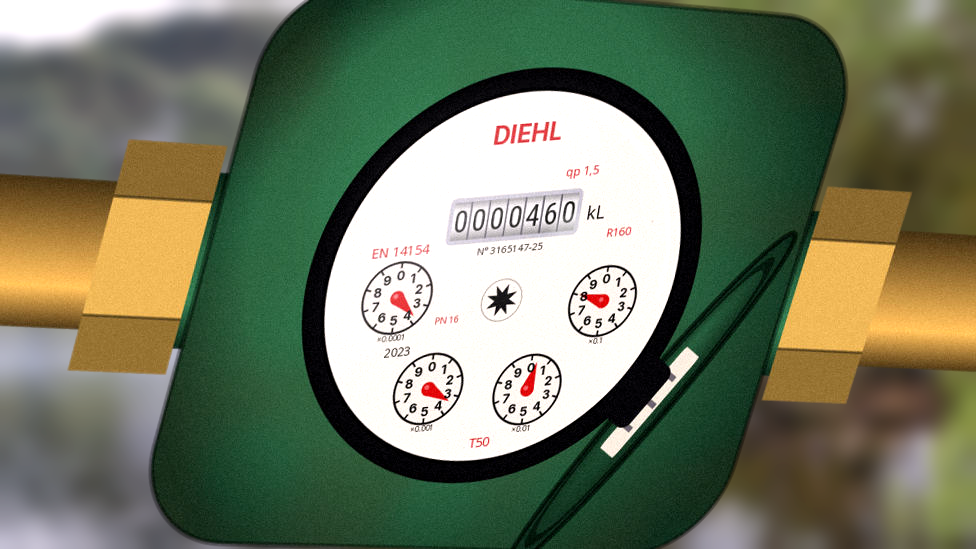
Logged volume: 460.8033 kL
